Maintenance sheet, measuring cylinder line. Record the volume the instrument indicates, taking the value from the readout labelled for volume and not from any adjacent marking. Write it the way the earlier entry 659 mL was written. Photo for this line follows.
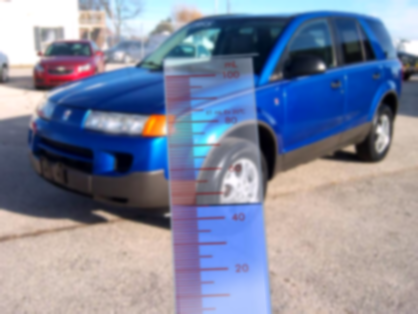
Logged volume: 45 mL
